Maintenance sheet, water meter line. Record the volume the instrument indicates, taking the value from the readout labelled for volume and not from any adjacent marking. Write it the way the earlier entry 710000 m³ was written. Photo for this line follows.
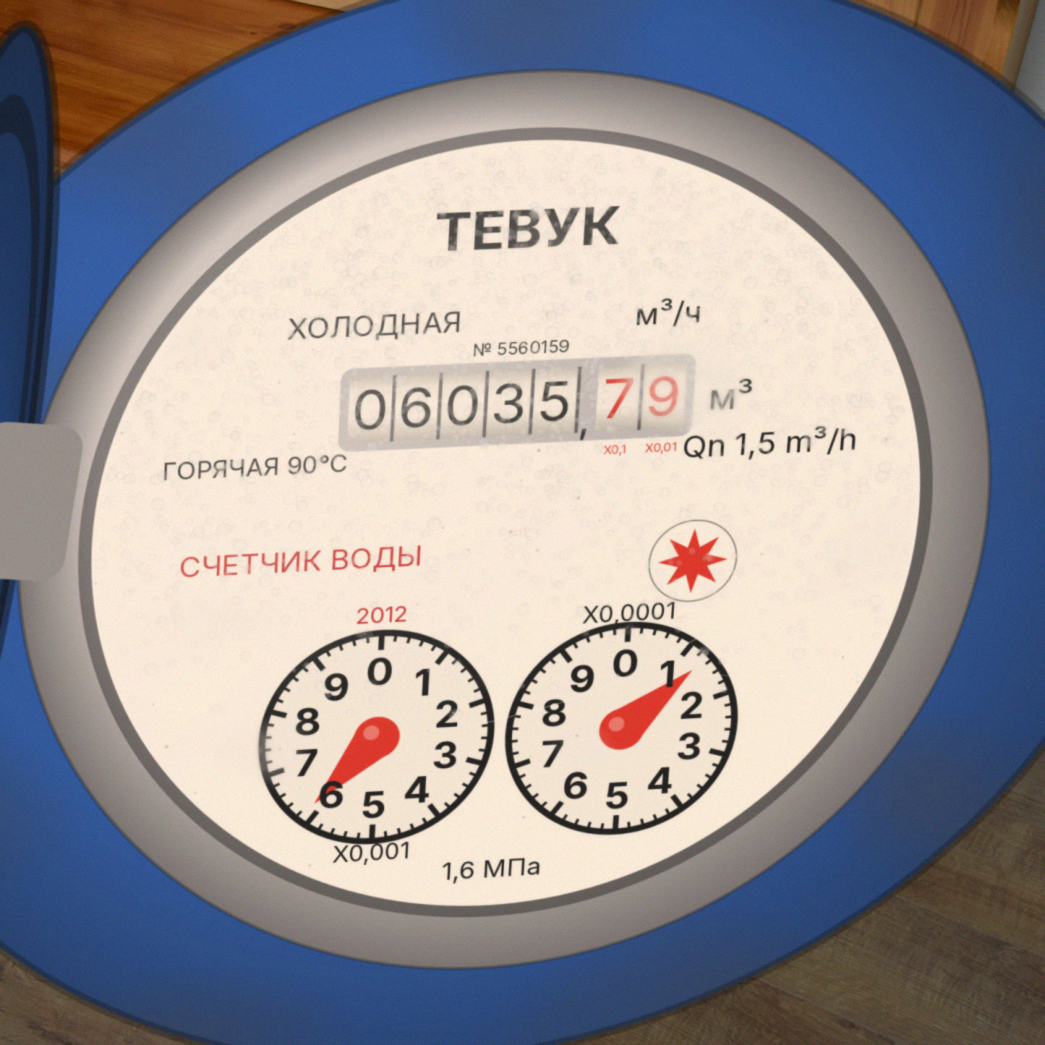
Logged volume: 6035.7961 m³
